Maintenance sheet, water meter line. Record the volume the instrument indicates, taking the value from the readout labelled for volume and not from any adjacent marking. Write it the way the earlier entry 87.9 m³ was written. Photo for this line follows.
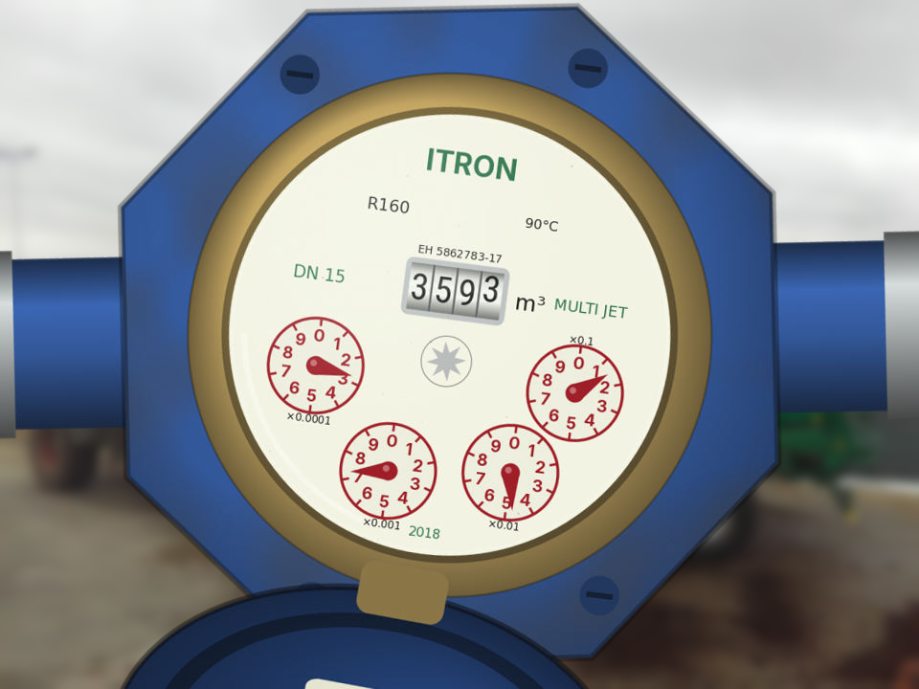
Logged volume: 3593.1472 m³
